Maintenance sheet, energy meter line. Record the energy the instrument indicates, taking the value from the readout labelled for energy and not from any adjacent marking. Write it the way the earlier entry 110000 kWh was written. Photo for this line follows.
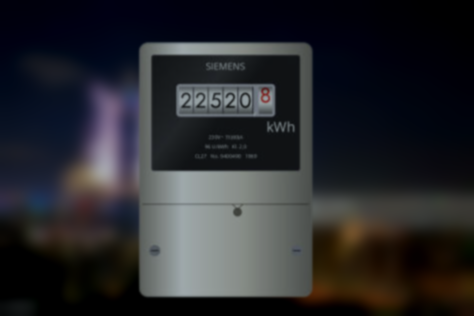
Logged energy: 22520.8 kWh
